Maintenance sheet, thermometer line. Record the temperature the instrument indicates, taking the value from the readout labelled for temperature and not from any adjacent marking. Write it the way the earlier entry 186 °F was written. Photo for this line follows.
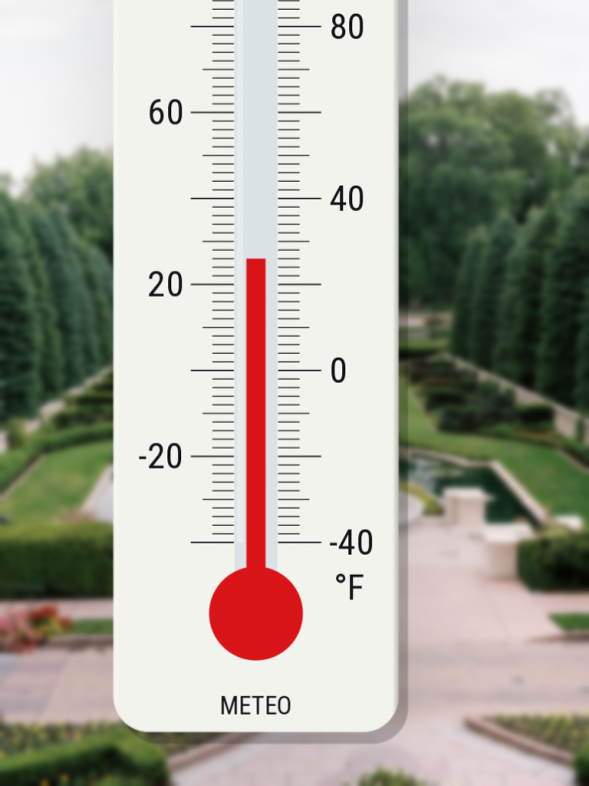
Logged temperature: 26 °F
